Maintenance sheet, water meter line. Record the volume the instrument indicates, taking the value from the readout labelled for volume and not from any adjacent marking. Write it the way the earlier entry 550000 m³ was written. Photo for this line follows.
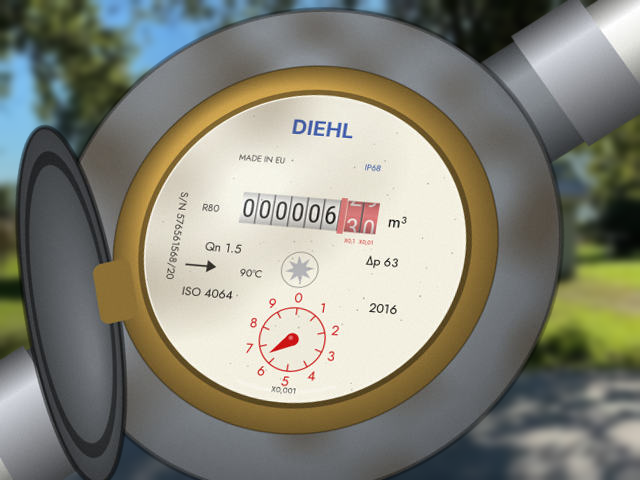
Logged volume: 6.296 m³
